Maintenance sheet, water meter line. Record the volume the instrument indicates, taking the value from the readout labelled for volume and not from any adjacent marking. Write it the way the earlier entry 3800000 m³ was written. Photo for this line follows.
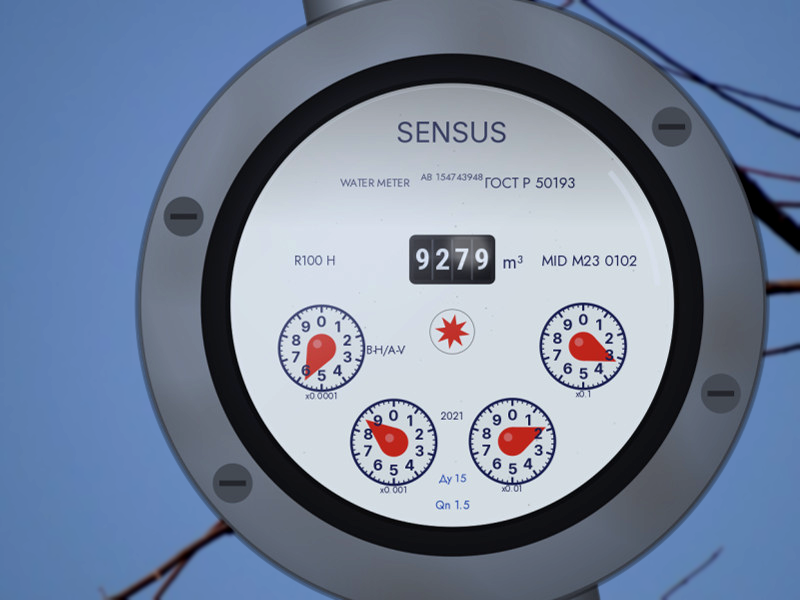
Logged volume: 9279.3185 m³
